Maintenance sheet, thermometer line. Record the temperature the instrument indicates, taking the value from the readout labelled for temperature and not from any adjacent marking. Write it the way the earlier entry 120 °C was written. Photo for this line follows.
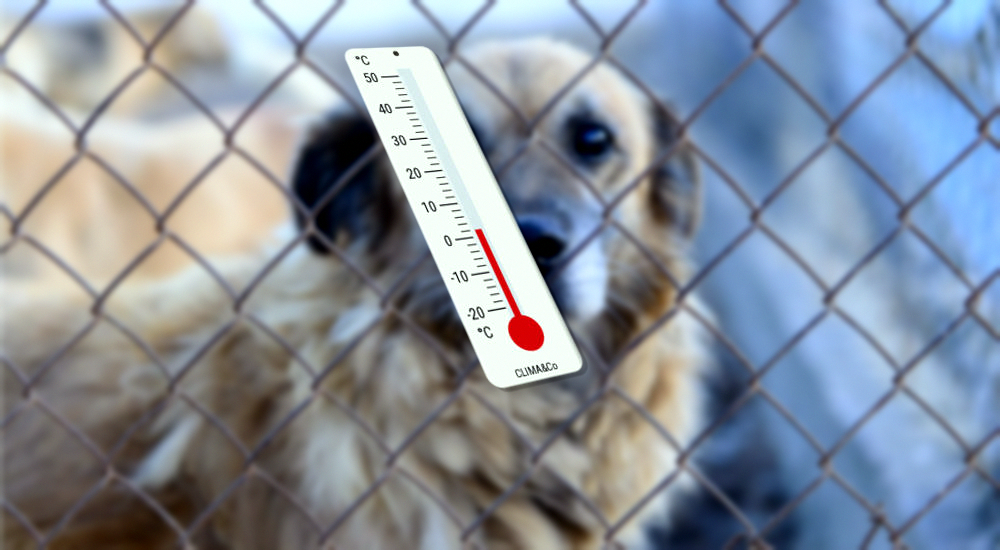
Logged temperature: 2 °C
